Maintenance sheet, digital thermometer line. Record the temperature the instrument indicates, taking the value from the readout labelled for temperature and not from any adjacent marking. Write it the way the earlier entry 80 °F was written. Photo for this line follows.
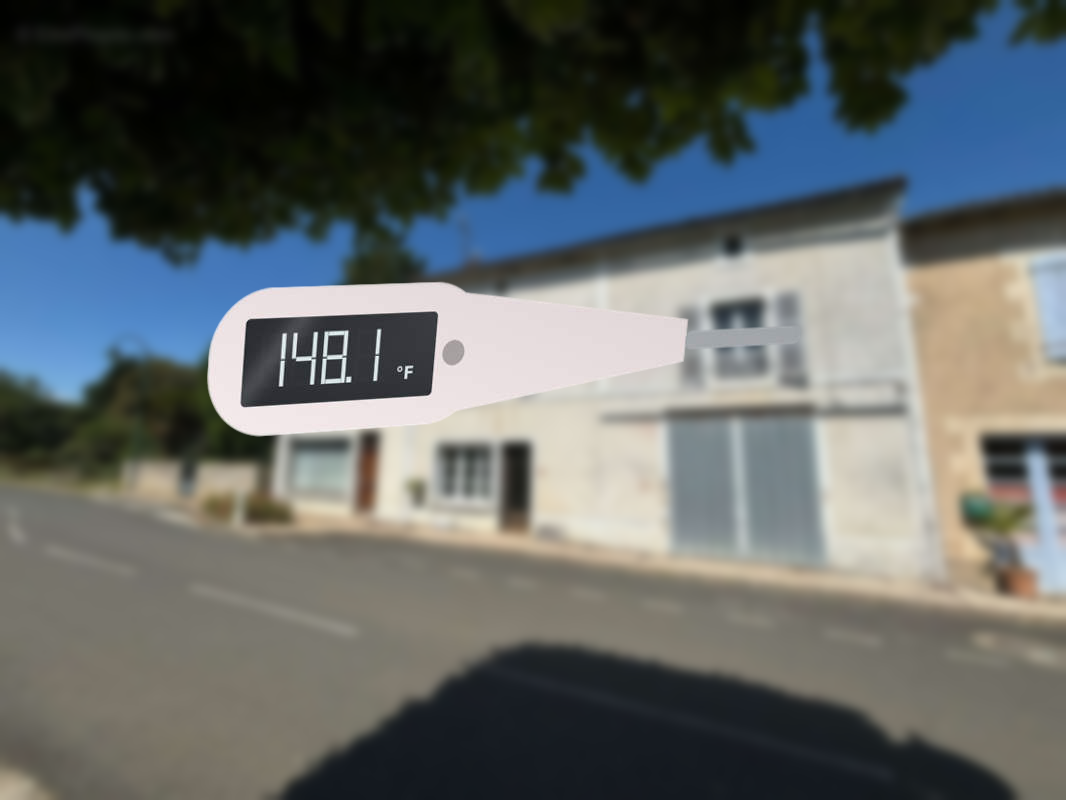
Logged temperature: 148.1 °F
